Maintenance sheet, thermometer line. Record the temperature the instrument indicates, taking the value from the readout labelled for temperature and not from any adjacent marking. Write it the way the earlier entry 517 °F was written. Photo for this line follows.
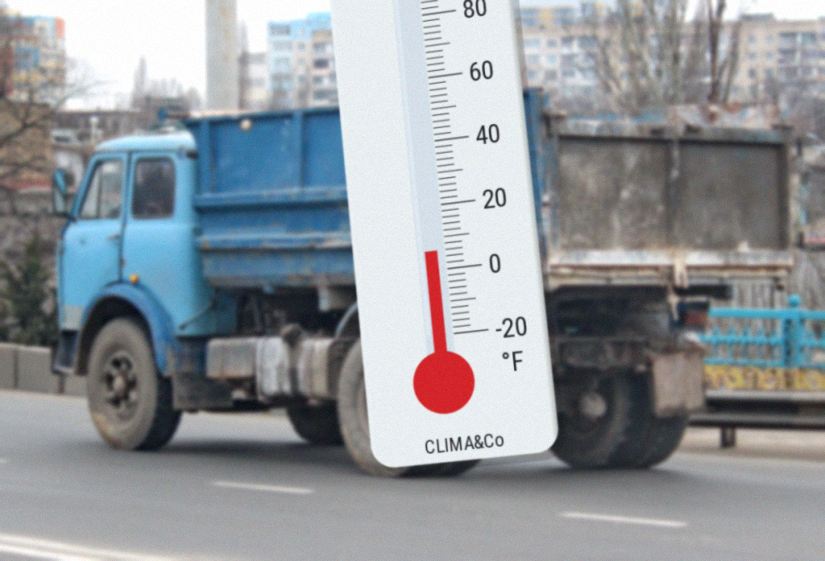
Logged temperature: 6 °F
